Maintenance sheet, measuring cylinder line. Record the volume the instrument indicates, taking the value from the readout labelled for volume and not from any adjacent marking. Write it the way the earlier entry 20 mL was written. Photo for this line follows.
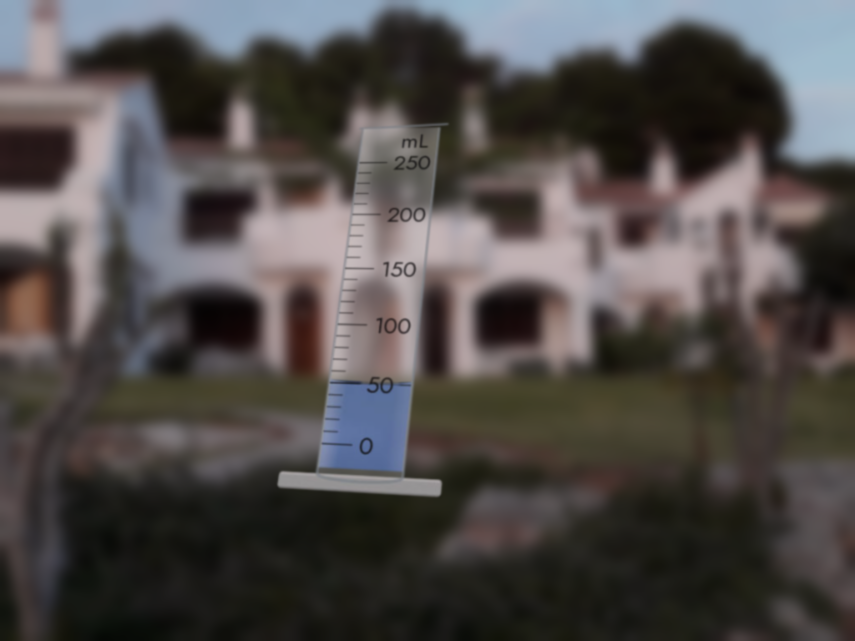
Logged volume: 50 mL
